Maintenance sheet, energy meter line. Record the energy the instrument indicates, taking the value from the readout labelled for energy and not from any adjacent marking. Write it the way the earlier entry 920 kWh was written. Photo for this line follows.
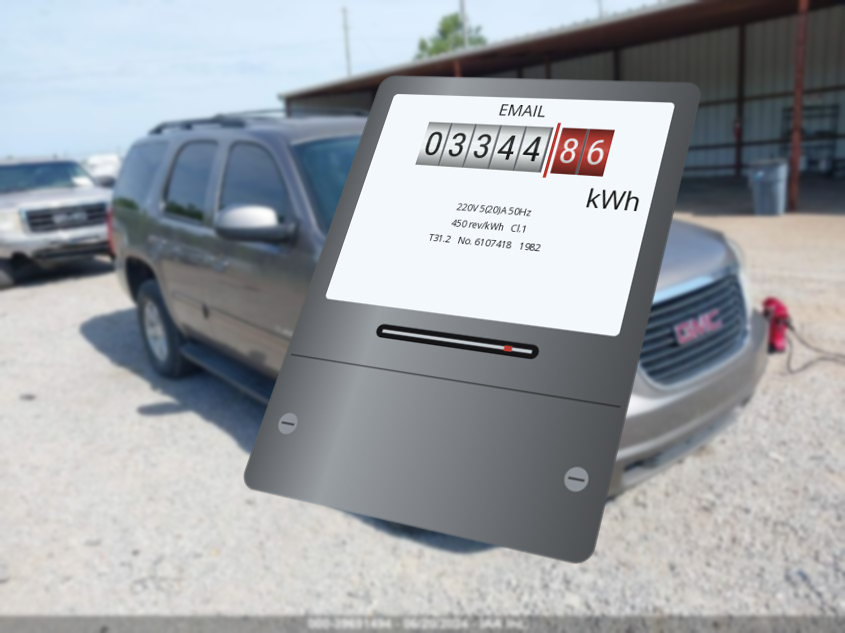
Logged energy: 3344.86 kWh
